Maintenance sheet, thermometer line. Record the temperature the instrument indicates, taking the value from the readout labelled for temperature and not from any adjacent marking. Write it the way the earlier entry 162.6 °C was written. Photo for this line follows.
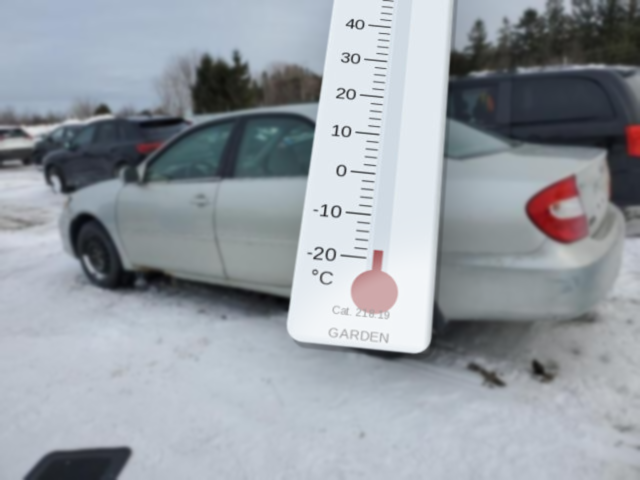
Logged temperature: -18 °C
